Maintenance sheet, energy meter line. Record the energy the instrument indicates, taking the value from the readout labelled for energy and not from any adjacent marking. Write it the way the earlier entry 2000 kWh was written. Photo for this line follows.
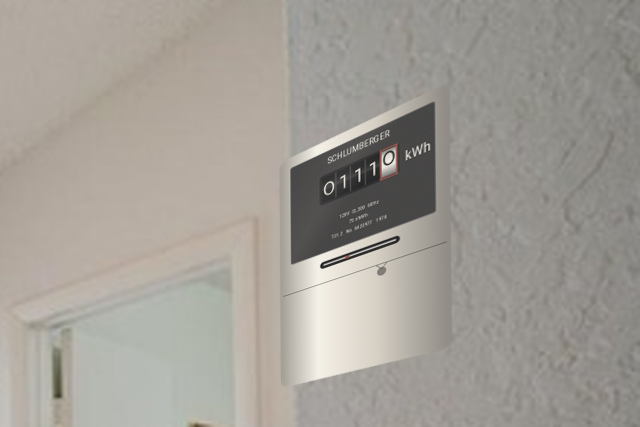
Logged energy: 111.0 kWh
